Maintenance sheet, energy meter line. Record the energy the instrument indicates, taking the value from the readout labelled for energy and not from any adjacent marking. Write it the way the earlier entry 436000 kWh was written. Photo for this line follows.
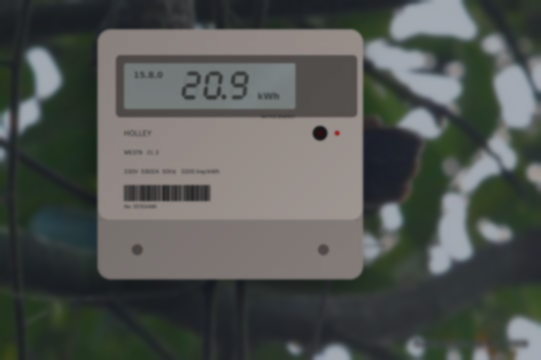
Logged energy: 20.9 kWh
